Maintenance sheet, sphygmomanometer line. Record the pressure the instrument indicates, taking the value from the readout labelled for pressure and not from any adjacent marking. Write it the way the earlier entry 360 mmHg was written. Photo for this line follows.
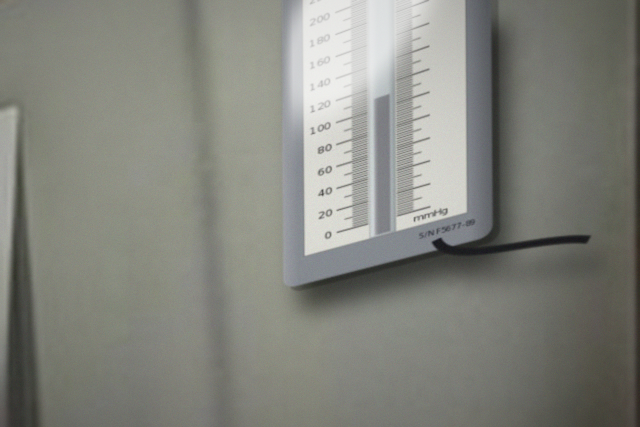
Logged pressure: 110 mmHg
